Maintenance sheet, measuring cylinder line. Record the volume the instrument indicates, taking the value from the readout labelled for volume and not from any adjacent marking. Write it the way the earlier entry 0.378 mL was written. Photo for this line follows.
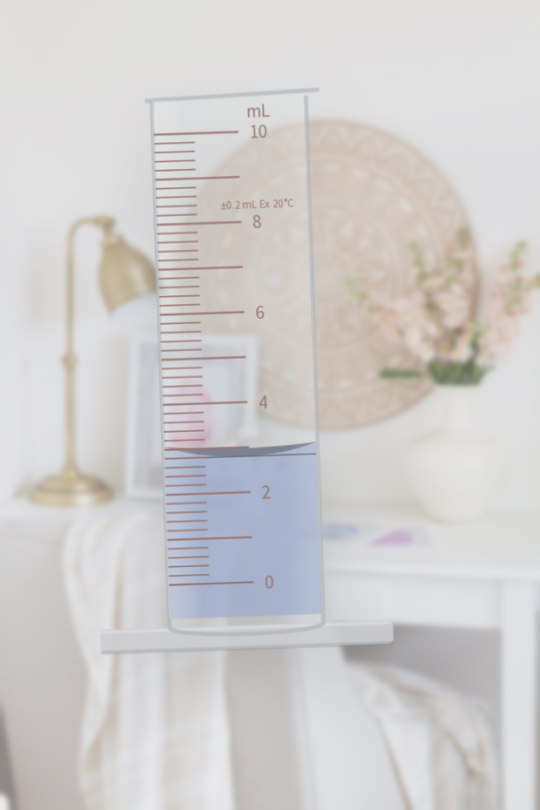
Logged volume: 2.8 mL
